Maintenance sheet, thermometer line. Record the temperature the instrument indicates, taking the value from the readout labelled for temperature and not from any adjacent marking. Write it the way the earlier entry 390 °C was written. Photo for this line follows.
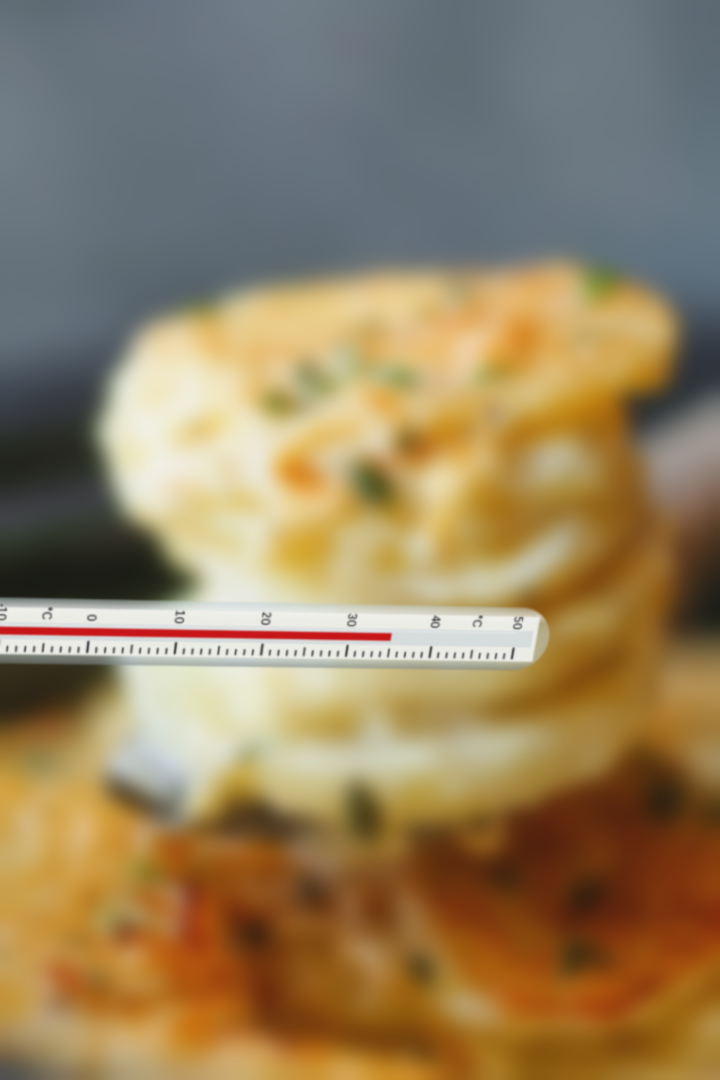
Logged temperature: 35 °C
